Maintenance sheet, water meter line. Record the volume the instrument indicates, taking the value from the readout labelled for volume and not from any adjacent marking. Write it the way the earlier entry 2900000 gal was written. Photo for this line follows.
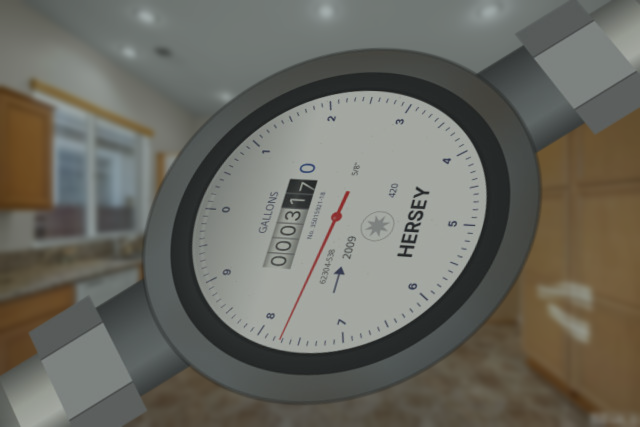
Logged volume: 3167.7 gal
